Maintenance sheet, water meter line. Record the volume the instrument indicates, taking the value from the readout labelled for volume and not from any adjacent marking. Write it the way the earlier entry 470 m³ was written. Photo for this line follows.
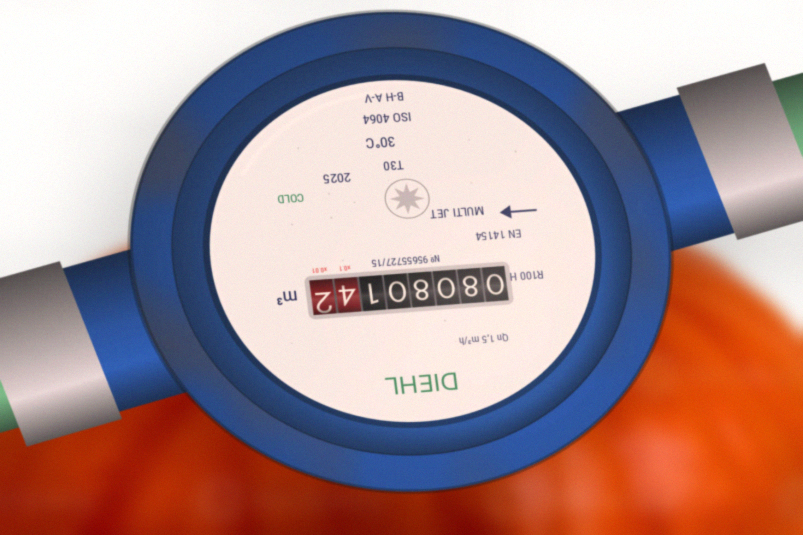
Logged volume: 80801.42 m³
